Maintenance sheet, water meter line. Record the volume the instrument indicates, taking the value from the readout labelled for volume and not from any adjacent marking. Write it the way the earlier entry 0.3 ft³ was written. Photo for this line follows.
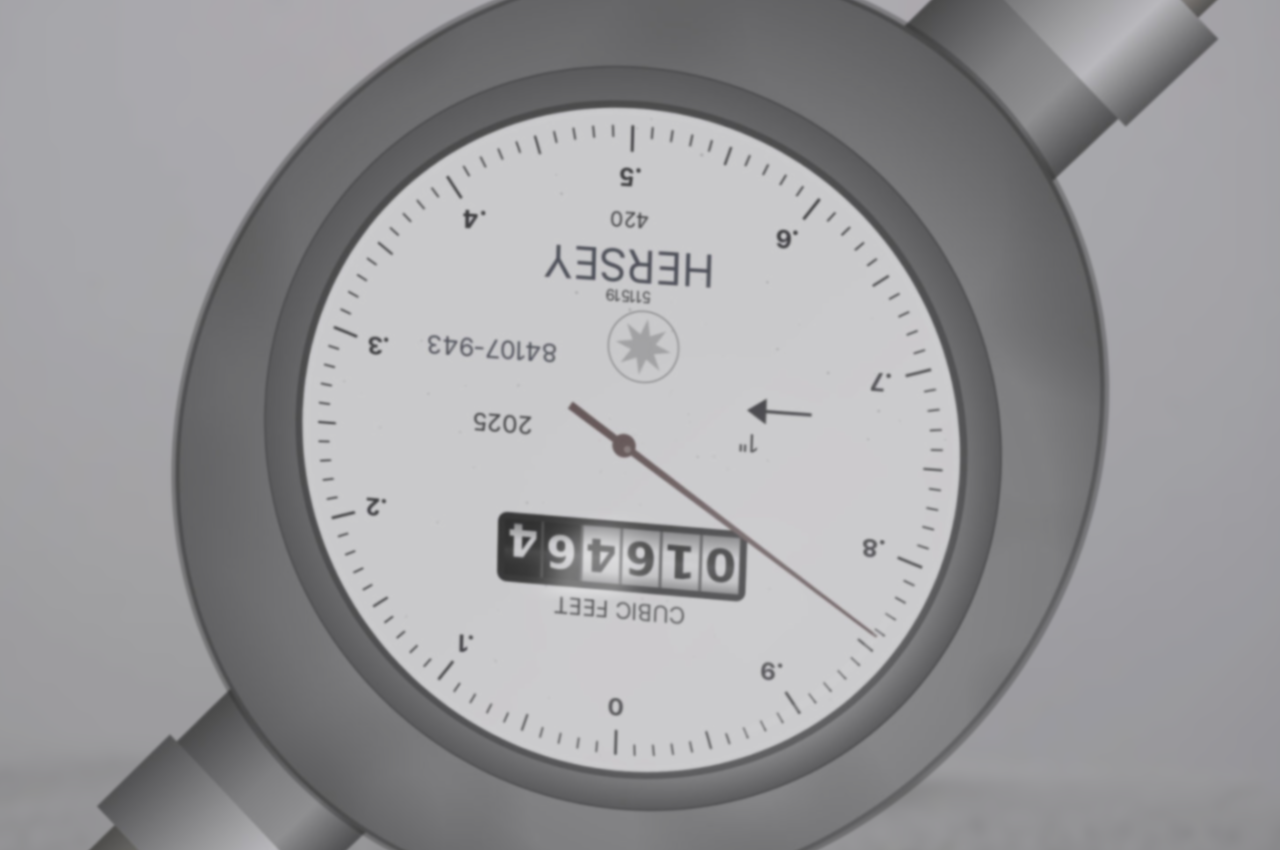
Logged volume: 16463.84 ft³
